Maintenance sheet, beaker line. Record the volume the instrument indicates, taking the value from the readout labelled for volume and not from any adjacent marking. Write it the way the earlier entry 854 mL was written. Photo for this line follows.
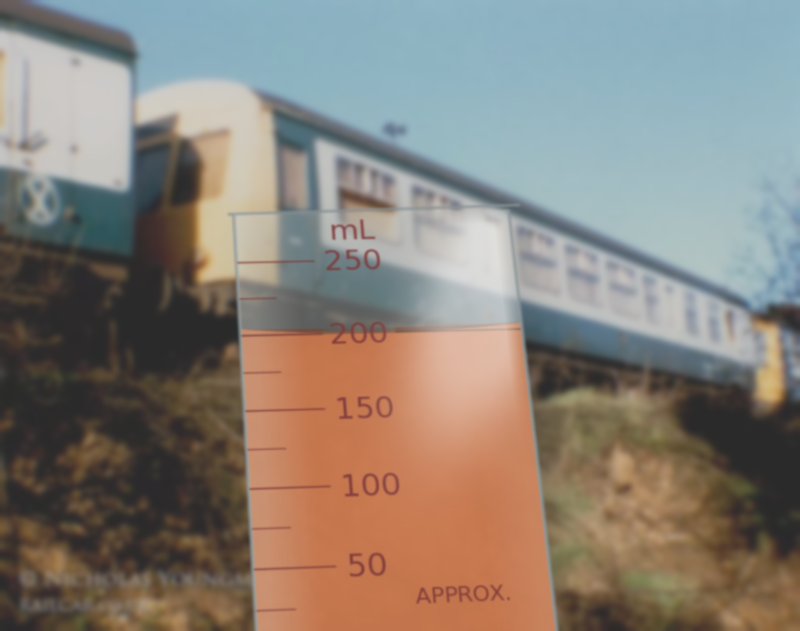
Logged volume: 200 mL
